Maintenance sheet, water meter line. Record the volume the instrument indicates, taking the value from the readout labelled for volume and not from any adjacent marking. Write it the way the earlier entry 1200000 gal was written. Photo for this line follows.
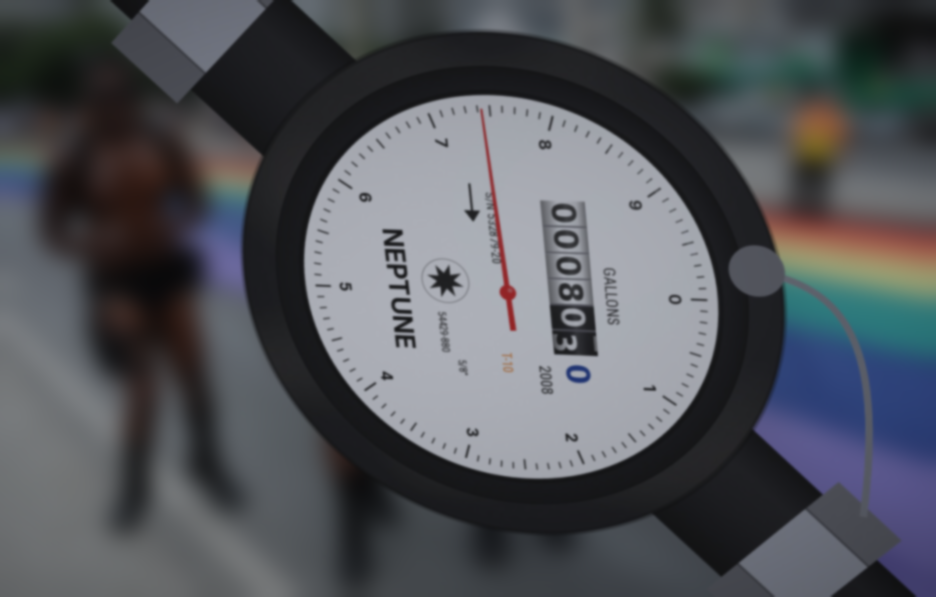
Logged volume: 8027.4 gal
